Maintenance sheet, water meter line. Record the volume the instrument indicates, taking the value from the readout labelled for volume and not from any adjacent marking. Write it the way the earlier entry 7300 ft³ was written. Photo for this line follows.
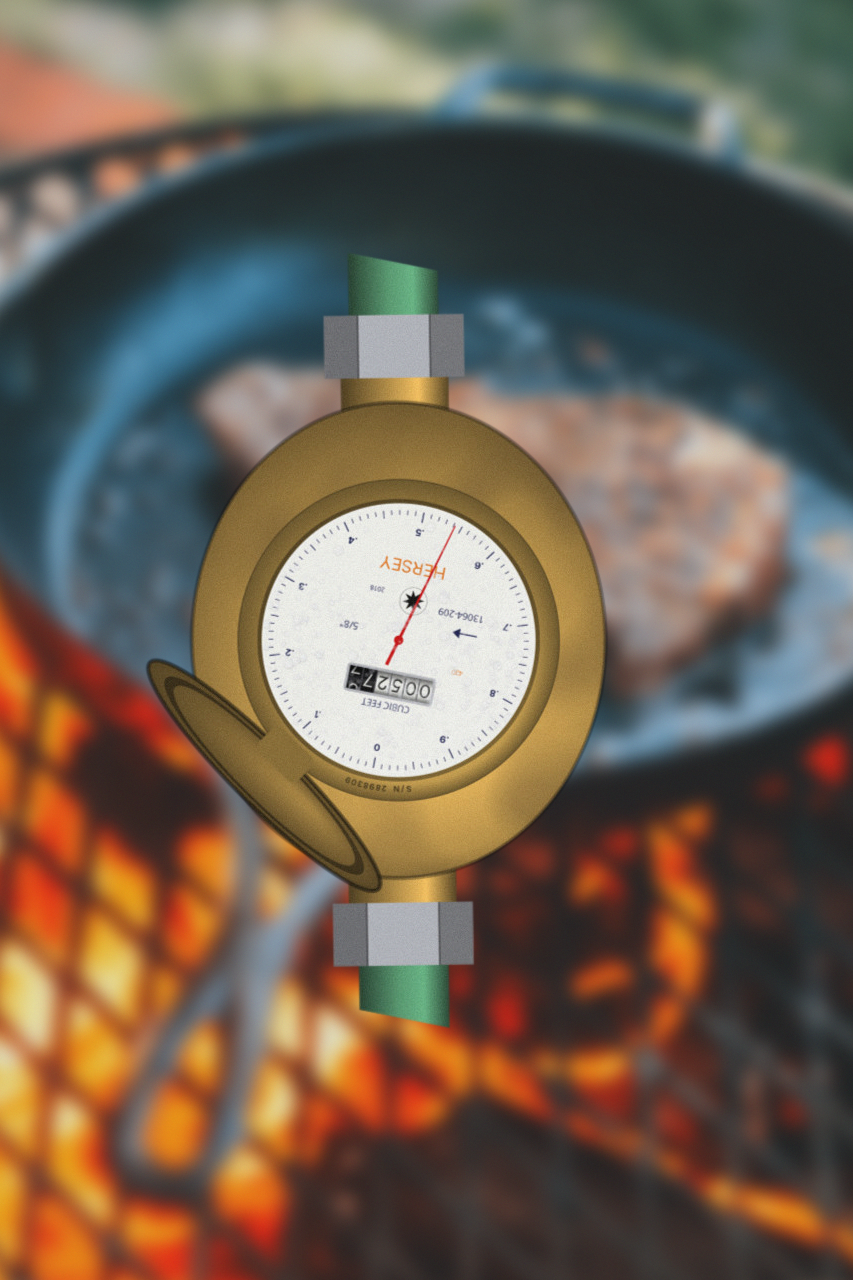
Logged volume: 5276.54 ft³
